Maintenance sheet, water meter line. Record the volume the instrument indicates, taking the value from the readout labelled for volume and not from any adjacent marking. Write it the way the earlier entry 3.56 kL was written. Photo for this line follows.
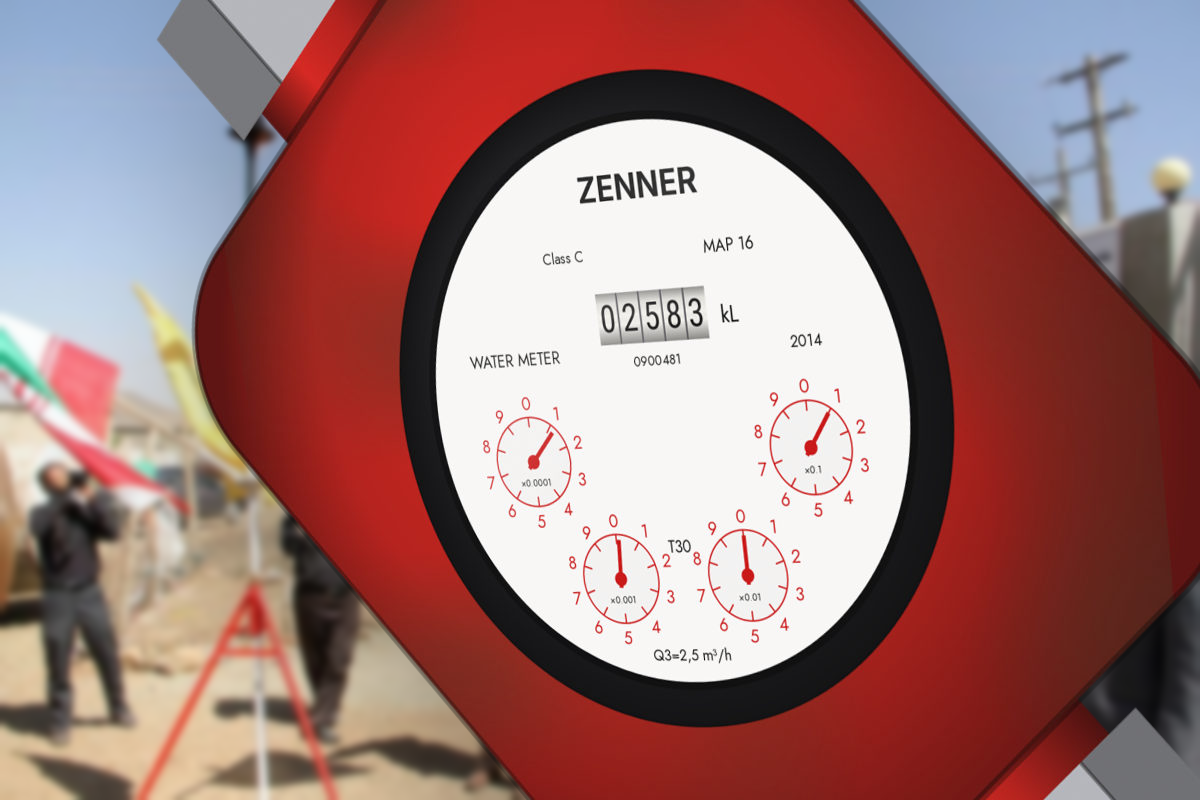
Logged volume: 2583.1001 kL
